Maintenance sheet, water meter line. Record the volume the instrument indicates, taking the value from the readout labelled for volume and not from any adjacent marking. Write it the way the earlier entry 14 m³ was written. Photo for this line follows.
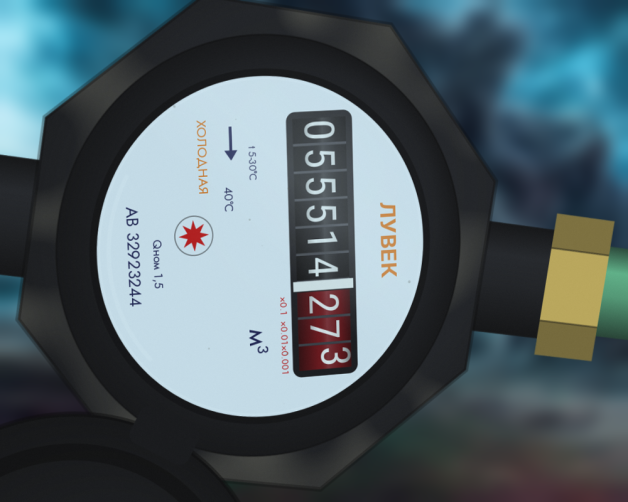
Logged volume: 55514.273 m³
